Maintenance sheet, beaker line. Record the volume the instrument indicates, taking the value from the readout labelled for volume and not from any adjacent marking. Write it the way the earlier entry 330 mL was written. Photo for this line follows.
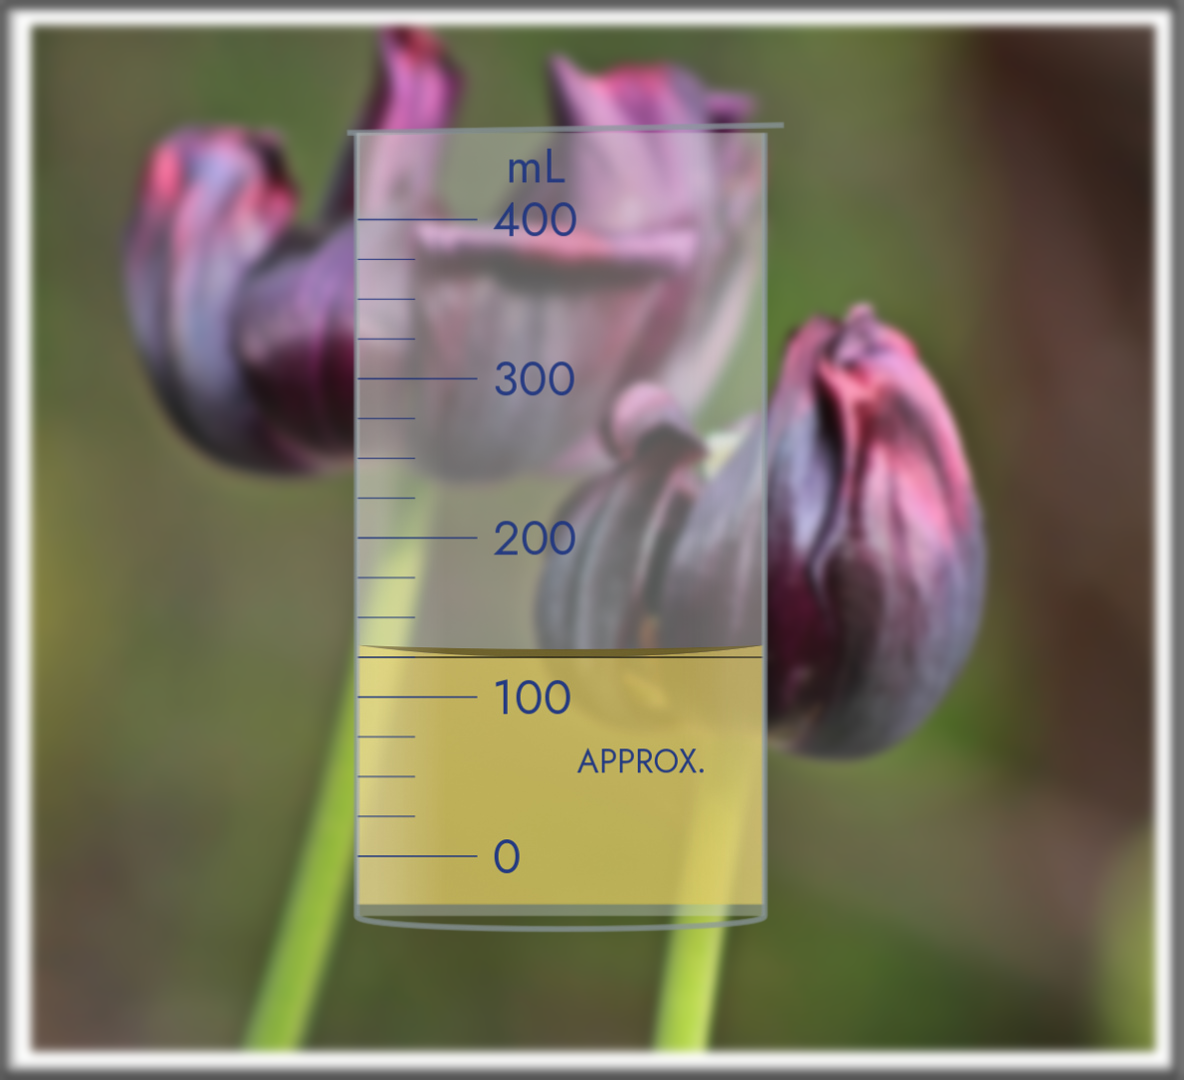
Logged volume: 125 mL
